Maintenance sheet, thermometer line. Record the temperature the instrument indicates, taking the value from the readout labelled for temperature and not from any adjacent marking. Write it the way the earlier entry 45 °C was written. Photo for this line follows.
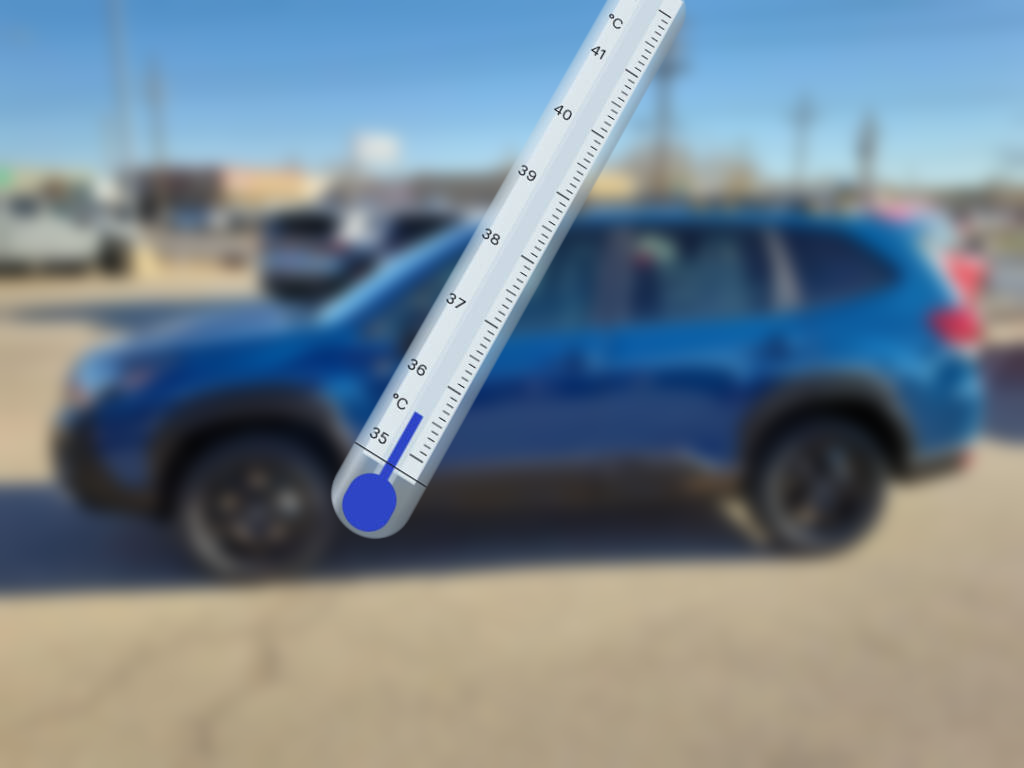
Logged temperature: 35.5 °C
